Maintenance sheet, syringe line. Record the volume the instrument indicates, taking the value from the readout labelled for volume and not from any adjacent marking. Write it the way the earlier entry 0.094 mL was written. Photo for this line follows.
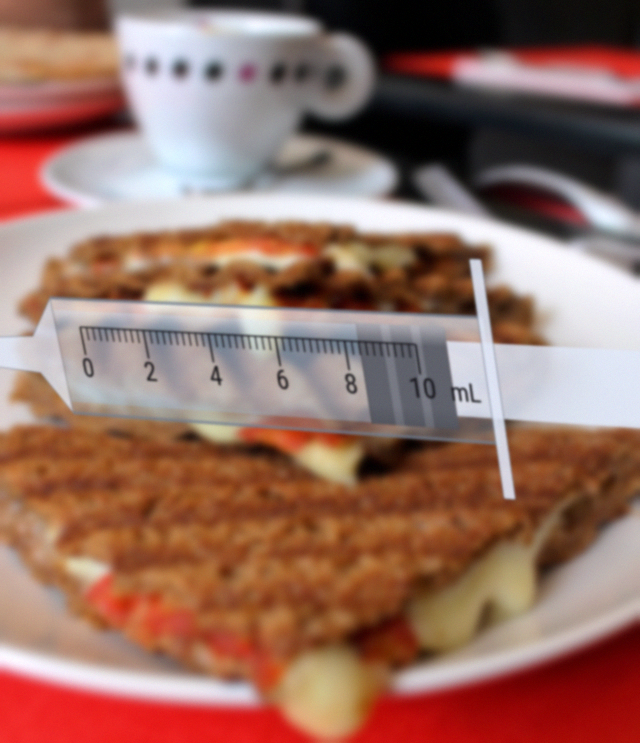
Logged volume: 8.4 mL
